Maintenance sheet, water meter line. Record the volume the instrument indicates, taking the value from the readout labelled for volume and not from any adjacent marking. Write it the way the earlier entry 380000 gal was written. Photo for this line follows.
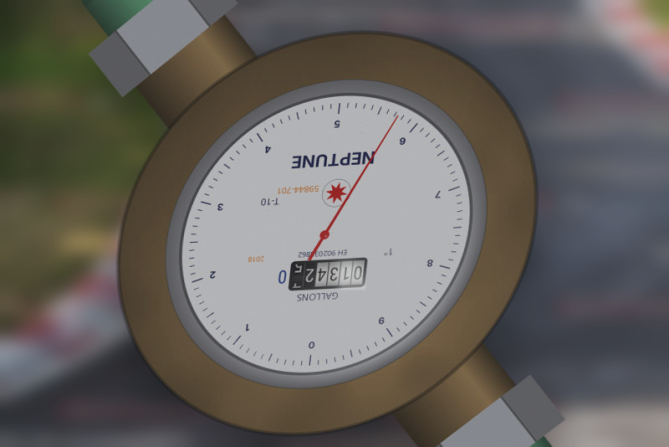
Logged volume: 134245.7 gal
